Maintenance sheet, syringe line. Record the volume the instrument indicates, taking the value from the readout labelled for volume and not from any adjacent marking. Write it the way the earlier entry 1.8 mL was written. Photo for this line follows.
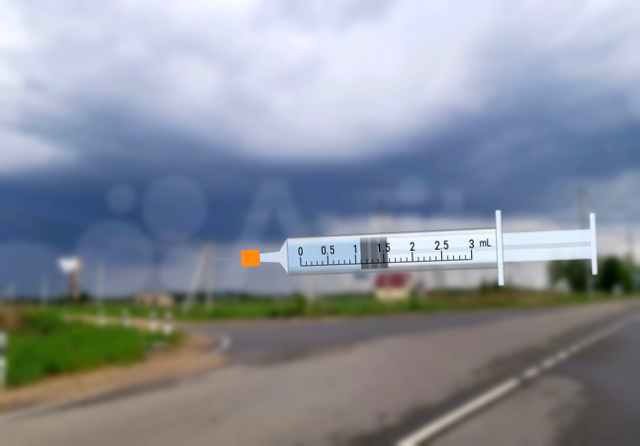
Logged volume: 1.1 mL
